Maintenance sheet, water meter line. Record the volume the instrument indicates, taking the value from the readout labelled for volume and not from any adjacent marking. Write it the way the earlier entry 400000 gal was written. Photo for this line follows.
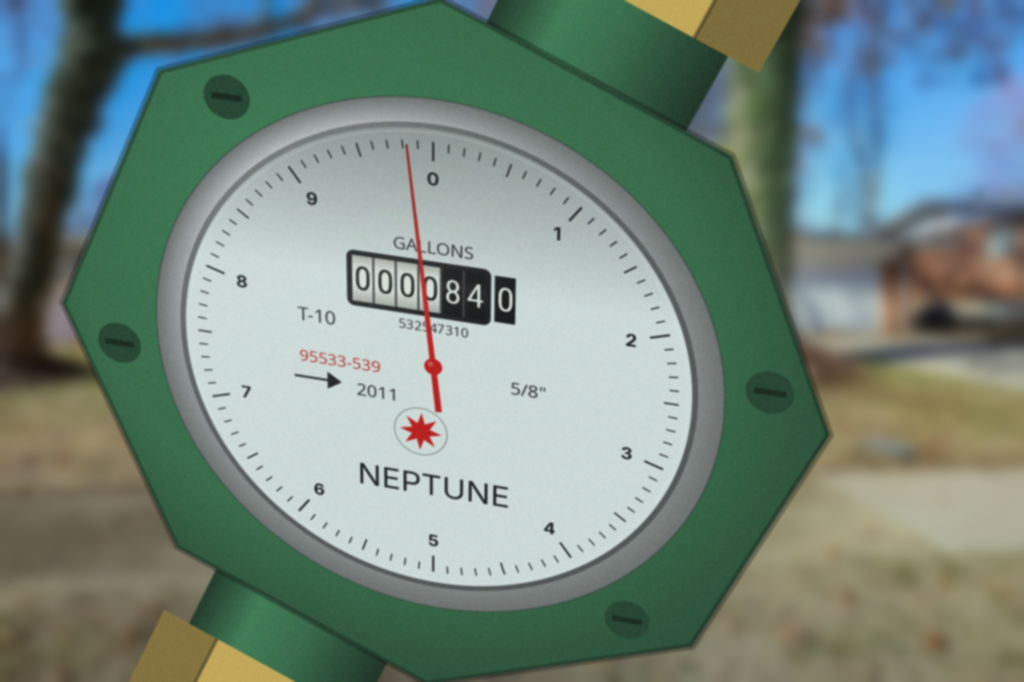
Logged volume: 839.8 gal
